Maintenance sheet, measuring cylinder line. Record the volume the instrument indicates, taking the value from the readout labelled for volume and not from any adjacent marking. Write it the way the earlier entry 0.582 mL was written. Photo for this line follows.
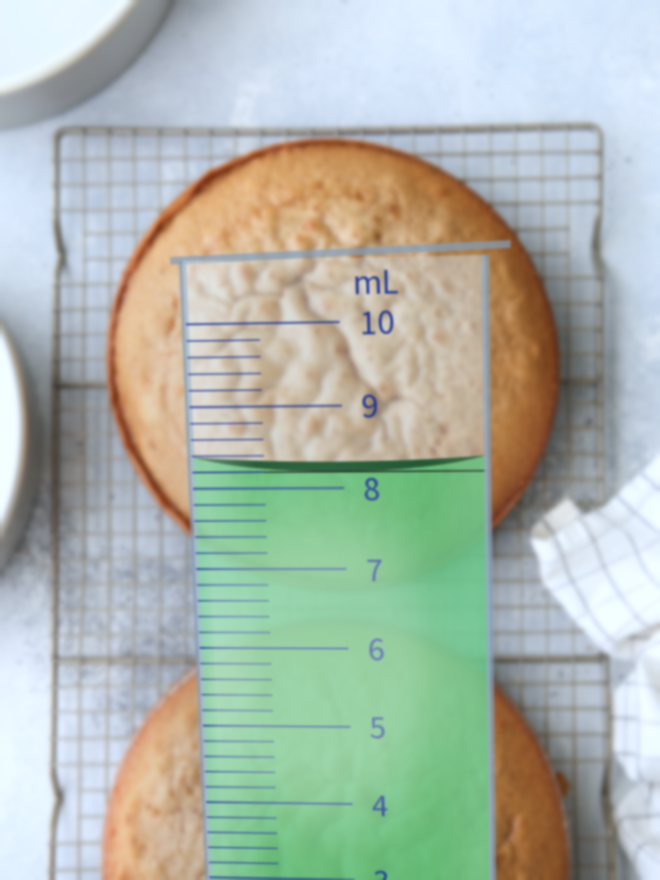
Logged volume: 8.2 mL
